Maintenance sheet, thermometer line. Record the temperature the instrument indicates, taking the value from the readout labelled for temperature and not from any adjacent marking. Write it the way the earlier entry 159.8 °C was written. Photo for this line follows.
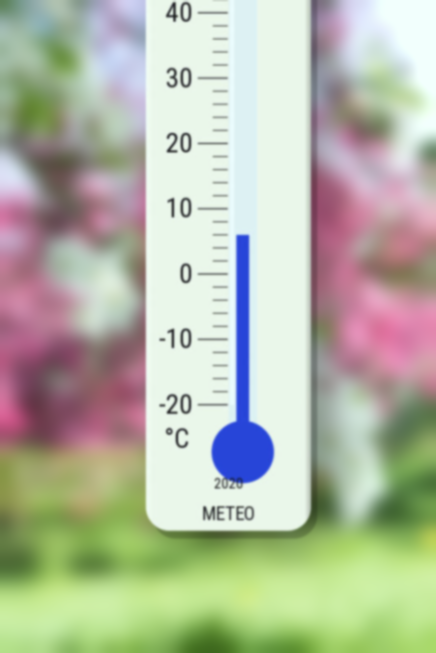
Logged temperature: 6 °C
